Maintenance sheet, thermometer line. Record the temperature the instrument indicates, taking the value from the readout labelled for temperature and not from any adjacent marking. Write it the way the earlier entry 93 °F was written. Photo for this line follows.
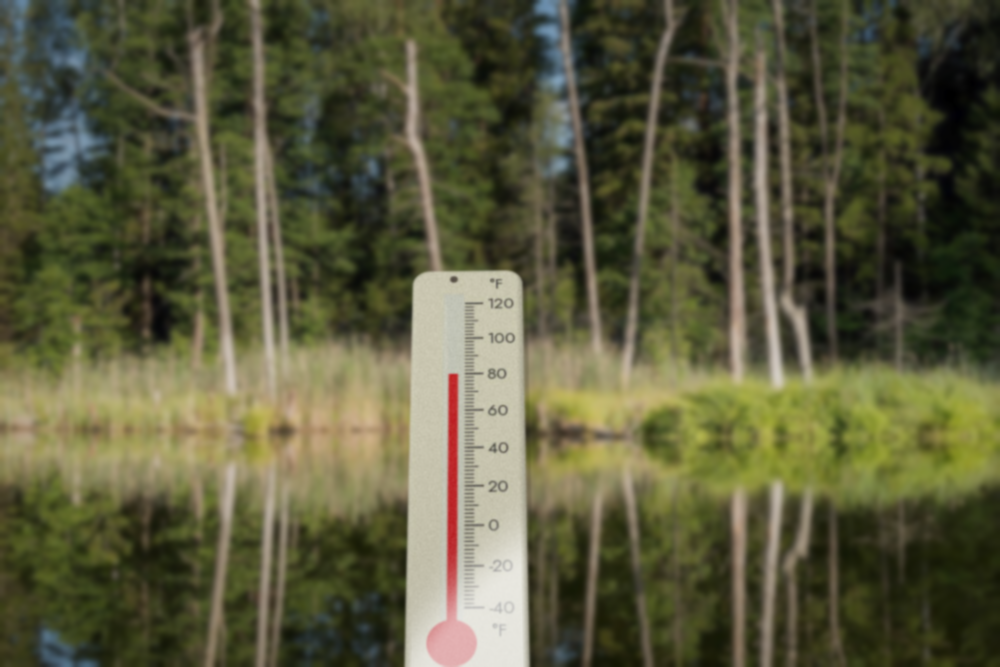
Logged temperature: 80 °F
